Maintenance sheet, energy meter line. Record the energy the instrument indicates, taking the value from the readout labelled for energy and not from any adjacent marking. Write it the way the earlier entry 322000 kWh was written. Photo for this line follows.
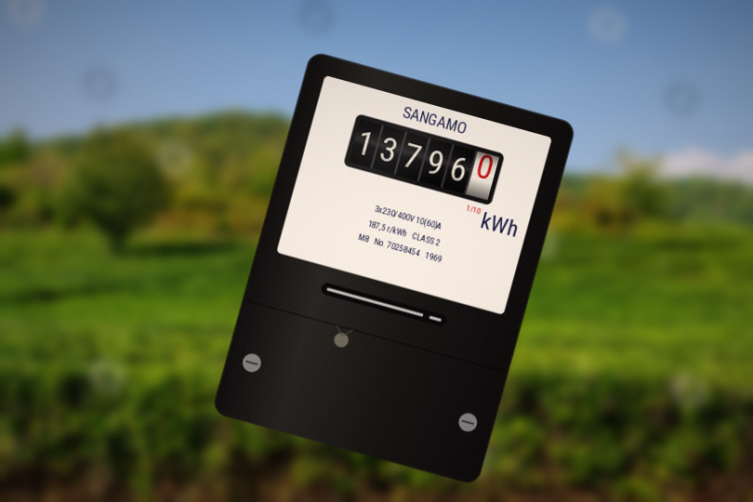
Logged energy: 13796.0 kWh
